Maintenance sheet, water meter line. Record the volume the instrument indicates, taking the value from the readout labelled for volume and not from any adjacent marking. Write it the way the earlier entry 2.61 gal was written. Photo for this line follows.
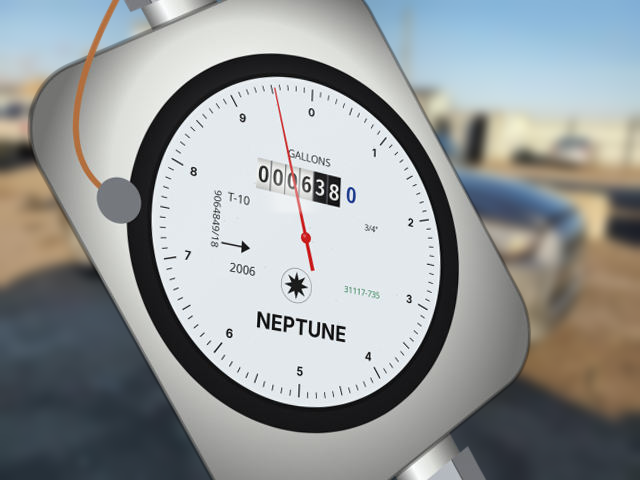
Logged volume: 6379.5 gal
